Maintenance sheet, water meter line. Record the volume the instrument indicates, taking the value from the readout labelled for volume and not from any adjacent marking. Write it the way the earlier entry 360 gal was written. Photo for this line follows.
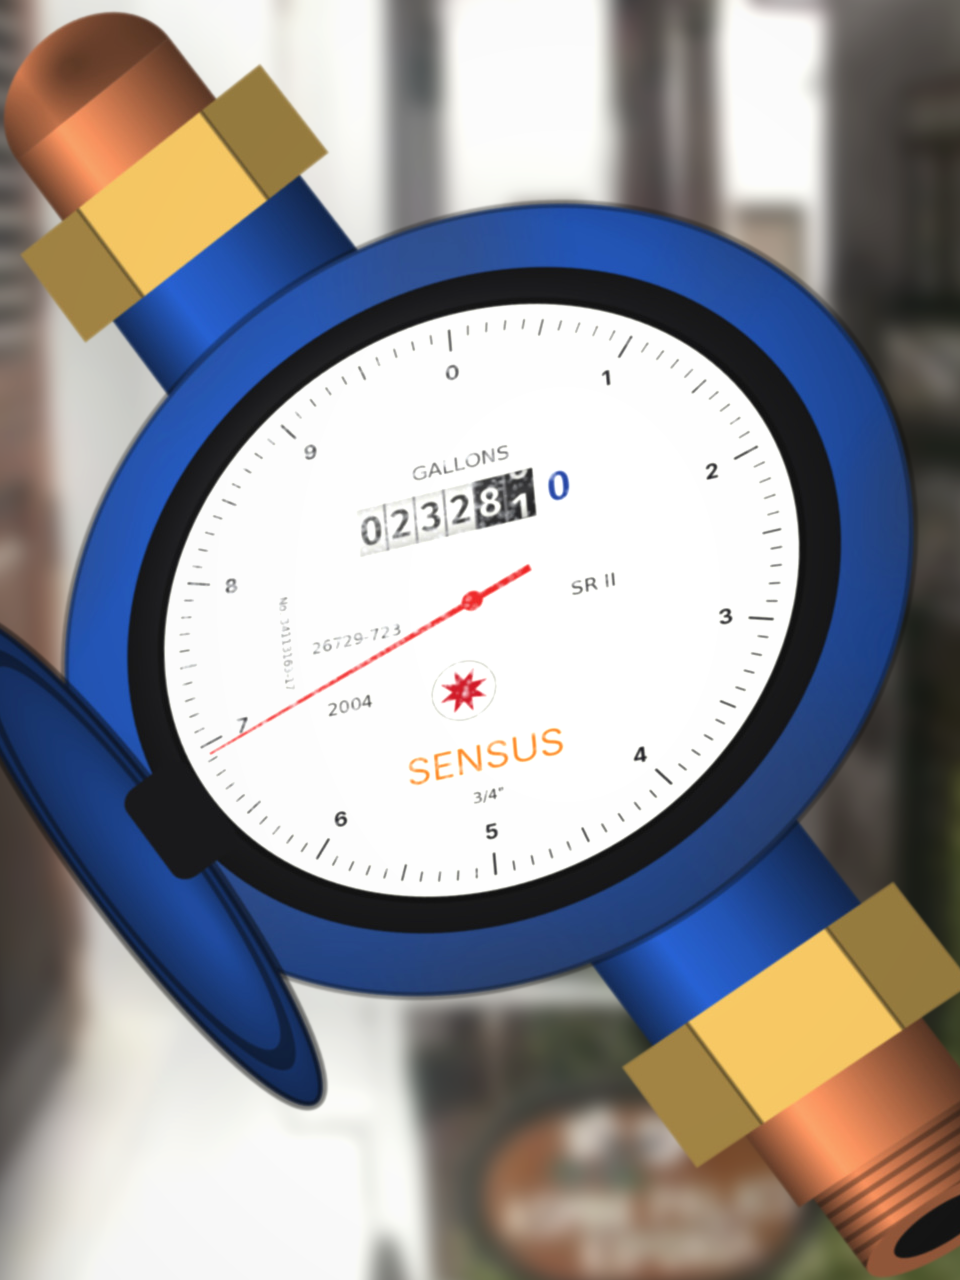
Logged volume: 232806.9 gal
